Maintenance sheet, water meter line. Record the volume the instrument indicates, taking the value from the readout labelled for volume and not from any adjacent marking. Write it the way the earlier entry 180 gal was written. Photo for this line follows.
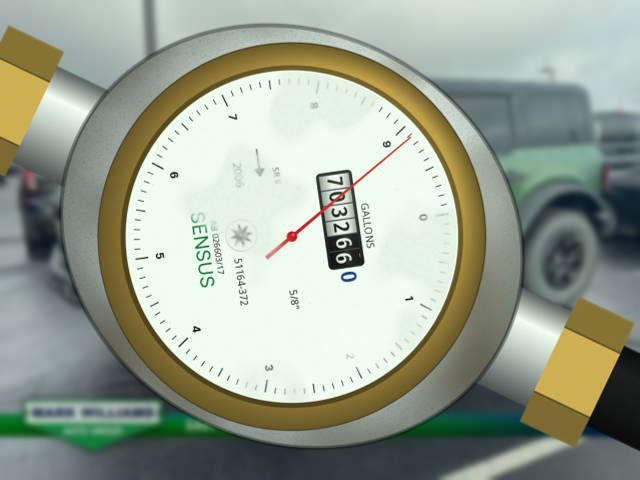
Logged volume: 7032659.1 gal
